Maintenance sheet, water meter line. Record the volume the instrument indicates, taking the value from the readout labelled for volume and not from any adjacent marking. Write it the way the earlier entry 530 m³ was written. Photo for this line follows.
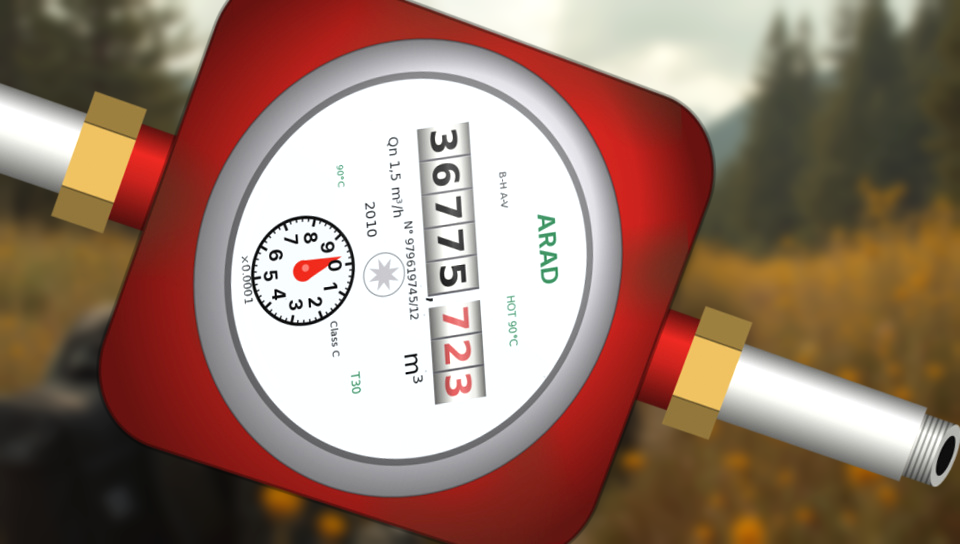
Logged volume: 36775.7229 m³
